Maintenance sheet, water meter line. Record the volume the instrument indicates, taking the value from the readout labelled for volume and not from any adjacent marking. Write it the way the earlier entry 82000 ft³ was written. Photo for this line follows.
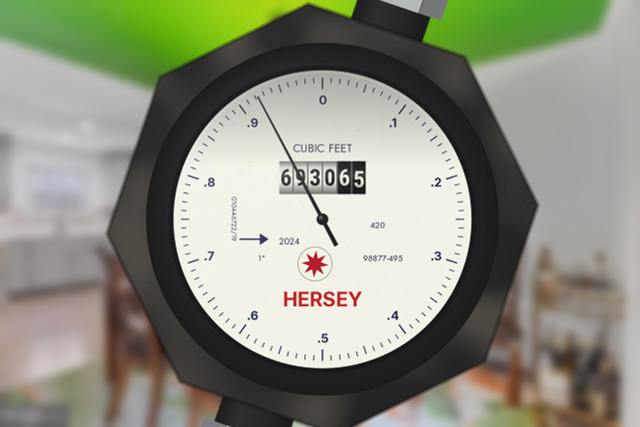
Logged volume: 693064.92 ft³
